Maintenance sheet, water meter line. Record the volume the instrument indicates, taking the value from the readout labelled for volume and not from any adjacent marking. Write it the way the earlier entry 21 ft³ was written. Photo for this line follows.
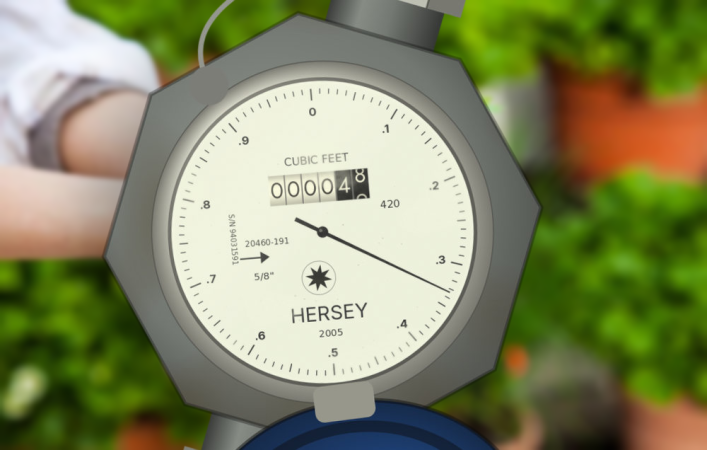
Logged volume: 48.33 ft³
